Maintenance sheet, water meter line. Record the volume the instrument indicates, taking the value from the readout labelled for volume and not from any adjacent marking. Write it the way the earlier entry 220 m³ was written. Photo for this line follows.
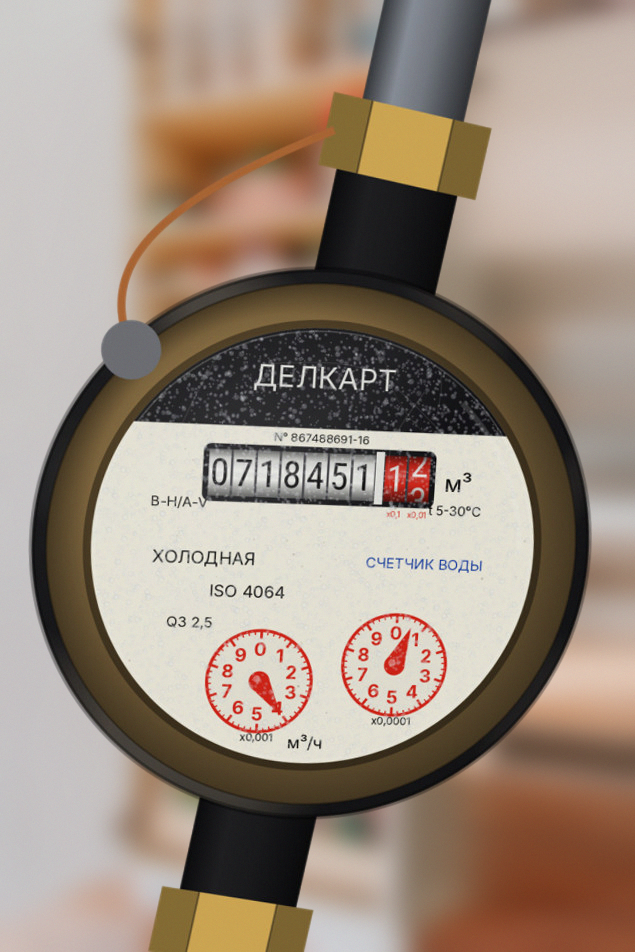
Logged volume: 718451.1240 m³
